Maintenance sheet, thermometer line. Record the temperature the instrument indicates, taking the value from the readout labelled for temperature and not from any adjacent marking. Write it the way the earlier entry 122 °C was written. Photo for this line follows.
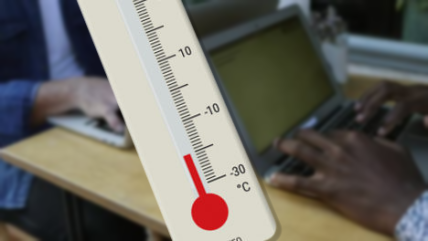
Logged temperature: -20 °C
